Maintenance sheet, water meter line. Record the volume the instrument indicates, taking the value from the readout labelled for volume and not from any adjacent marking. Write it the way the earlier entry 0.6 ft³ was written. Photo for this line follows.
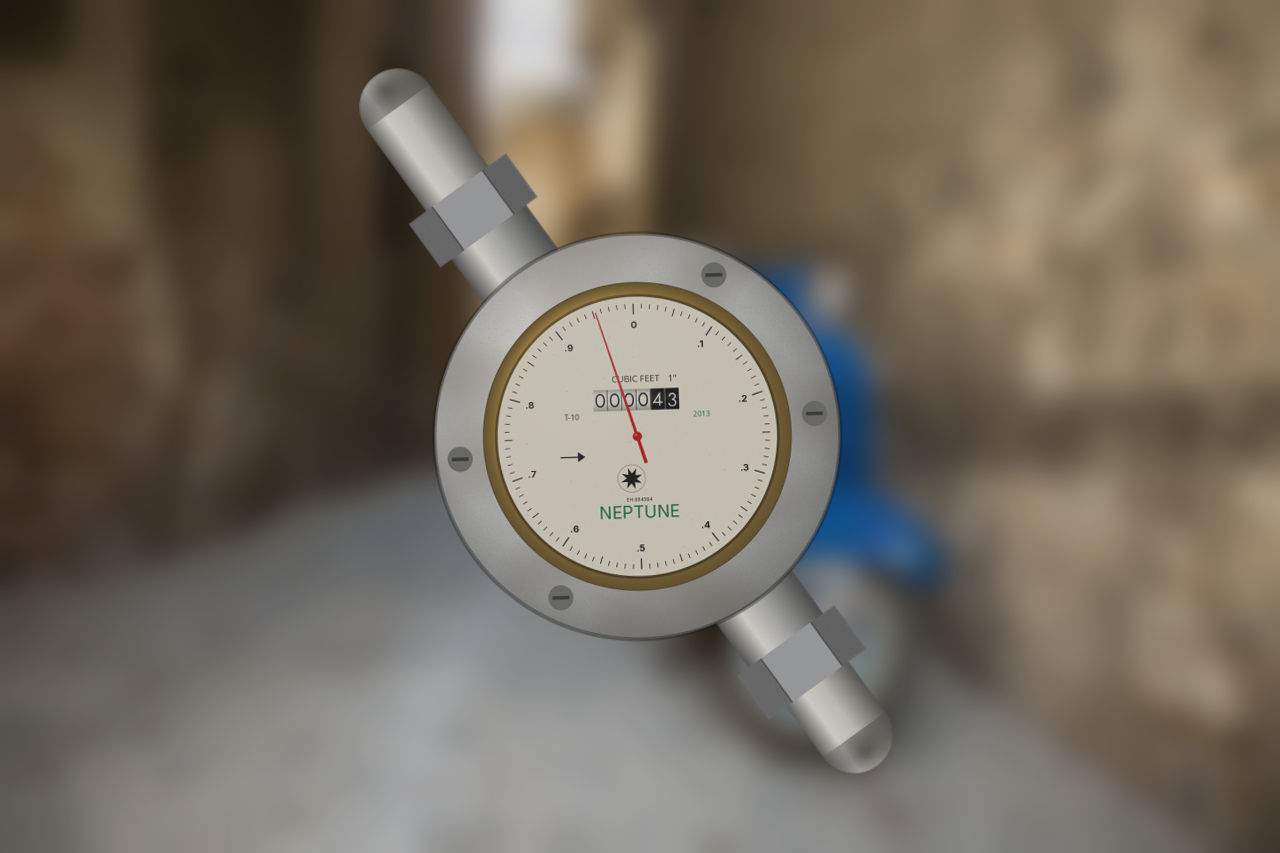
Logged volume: 42.95 ft³
